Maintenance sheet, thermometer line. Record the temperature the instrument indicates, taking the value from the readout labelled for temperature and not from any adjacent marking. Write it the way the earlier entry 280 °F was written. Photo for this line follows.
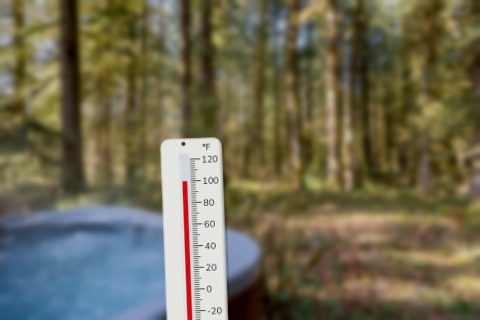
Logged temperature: 100 °F
